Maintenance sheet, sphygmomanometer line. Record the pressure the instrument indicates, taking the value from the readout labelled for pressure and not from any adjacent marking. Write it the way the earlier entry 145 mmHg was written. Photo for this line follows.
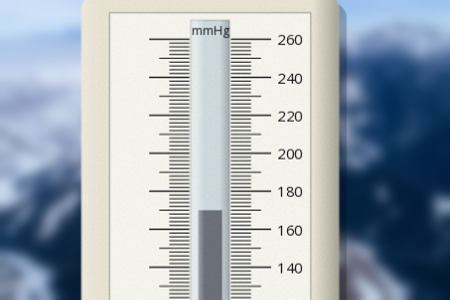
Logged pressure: 170 mmHg
